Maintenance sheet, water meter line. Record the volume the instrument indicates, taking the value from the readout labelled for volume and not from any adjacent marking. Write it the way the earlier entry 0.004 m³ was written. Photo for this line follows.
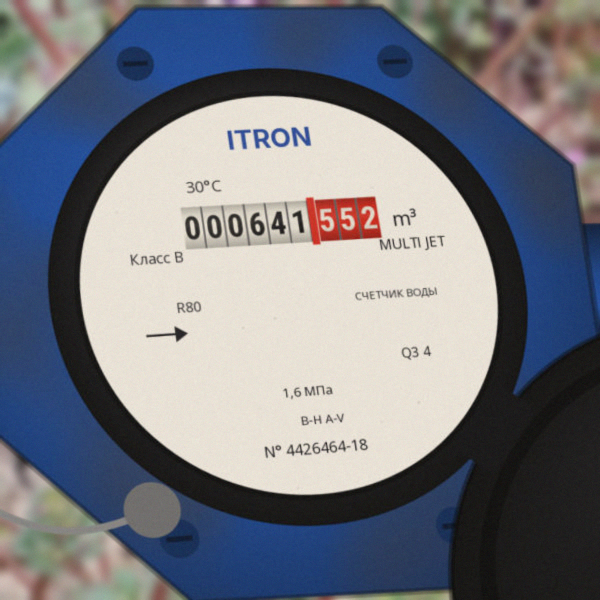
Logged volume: 641.552 m³
